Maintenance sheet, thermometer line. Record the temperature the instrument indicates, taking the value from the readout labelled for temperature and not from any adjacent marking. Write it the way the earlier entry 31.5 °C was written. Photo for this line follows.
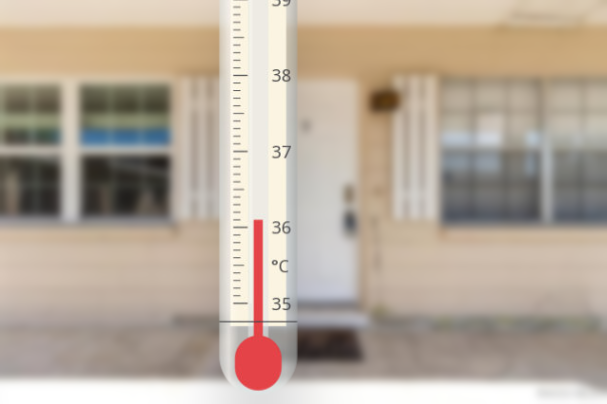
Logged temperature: 36.1 °C
